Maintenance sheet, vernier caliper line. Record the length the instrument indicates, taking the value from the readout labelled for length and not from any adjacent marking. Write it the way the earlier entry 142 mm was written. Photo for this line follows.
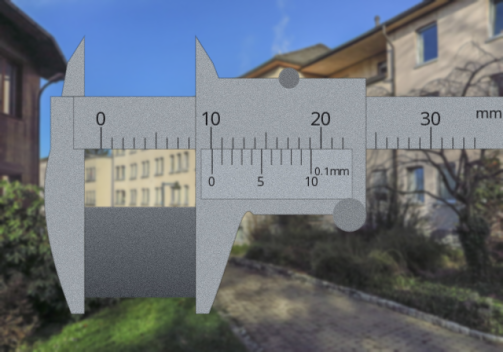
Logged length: 10.1 mm
